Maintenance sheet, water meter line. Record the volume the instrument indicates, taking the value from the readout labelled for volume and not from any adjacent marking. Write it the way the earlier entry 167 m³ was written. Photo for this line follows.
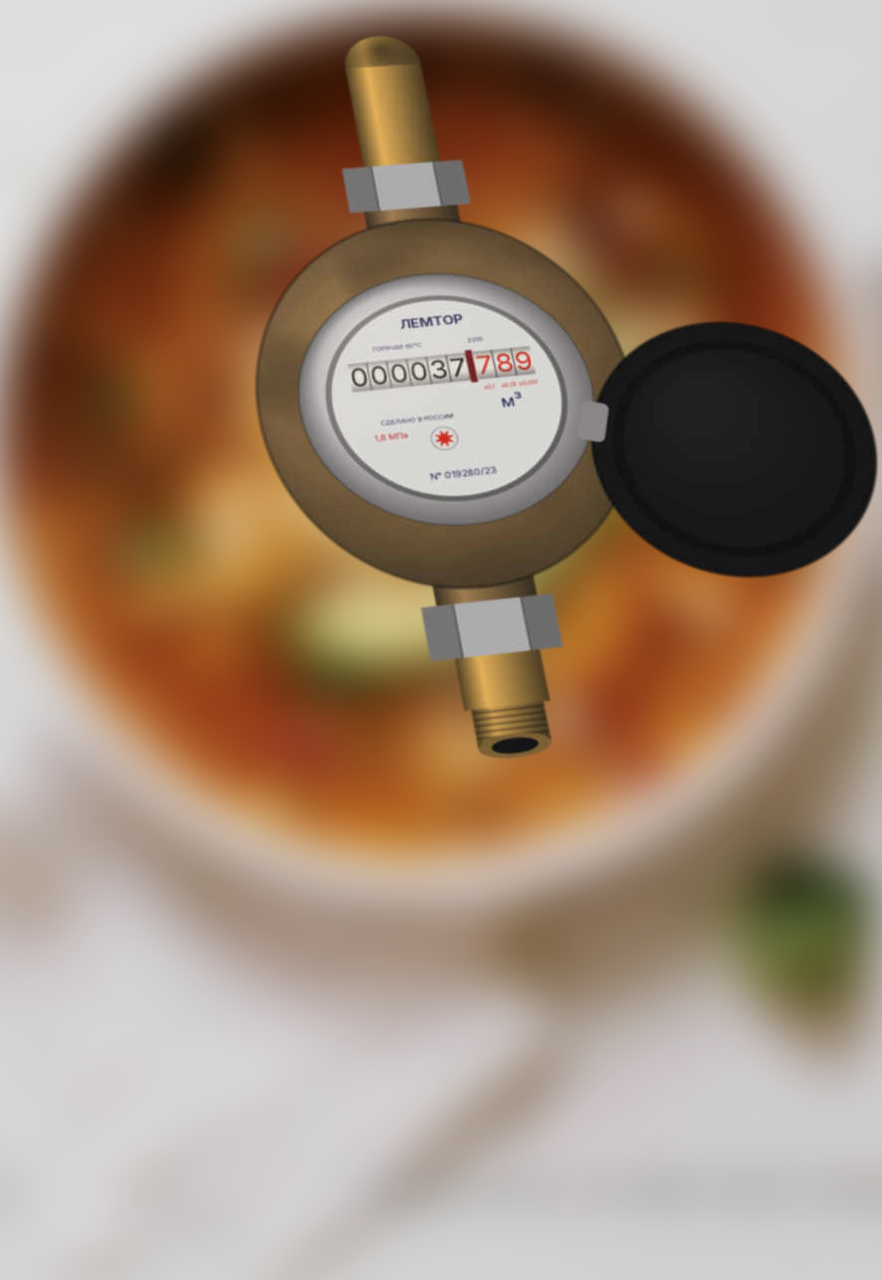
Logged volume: 37.789 m³
